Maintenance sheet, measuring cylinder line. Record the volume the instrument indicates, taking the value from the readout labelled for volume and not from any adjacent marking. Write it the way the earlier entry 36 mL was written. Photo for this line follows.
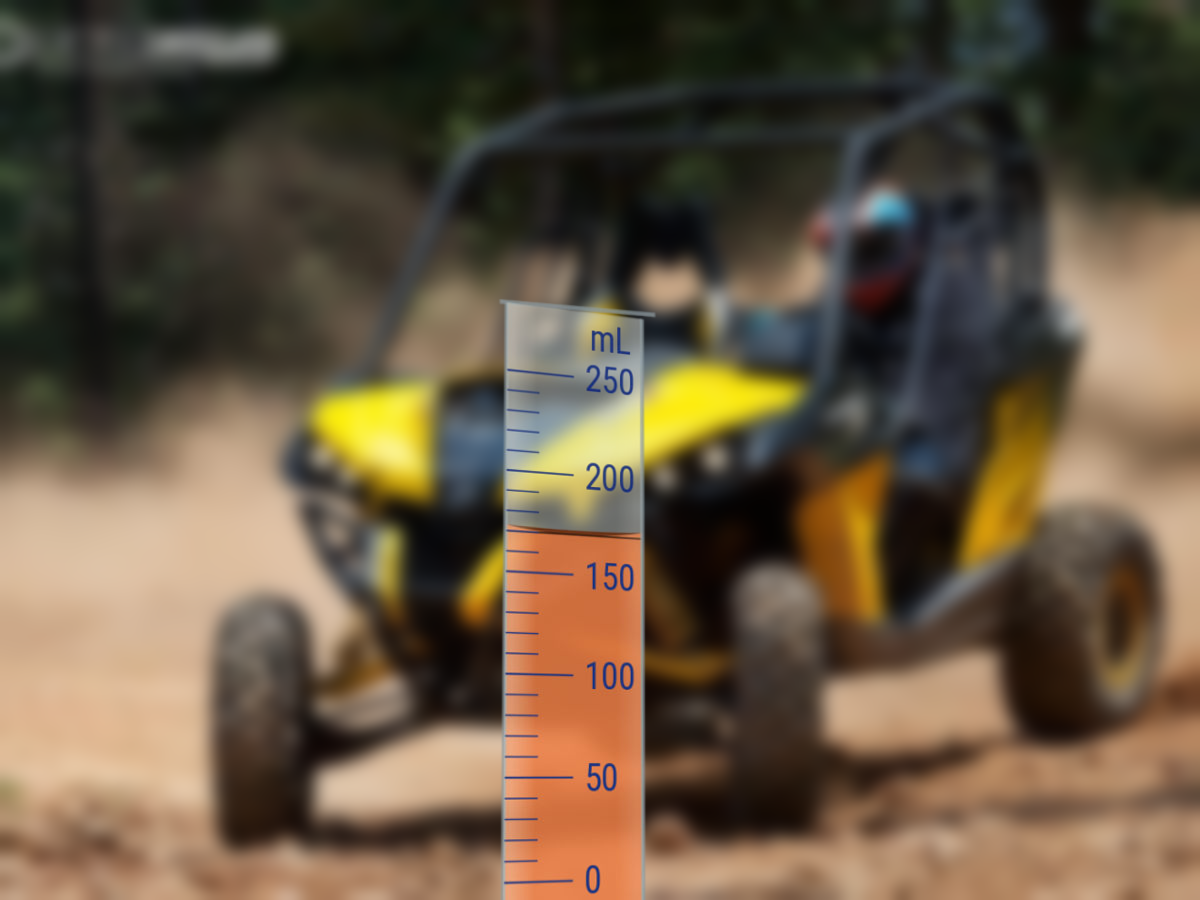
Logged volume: 170 mL
